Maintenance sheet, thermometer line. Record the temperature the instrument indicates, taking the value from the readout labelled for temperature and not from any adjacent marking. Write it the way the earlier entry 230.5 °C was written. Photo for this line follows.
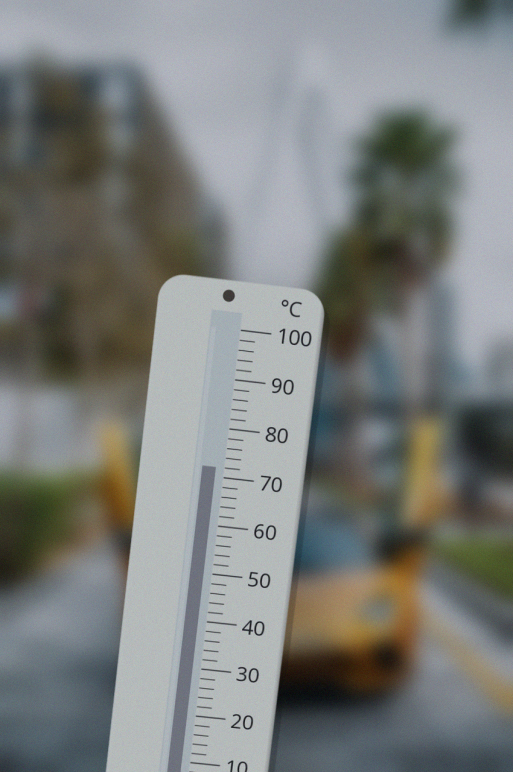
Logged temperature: 72 °C
